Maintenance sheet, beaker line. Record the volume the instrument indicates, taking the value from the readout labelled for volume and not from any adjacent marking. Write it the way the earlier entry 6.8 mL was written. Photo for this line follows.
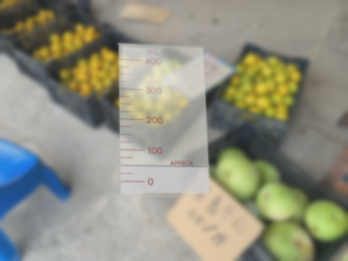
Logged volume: 50 mL
